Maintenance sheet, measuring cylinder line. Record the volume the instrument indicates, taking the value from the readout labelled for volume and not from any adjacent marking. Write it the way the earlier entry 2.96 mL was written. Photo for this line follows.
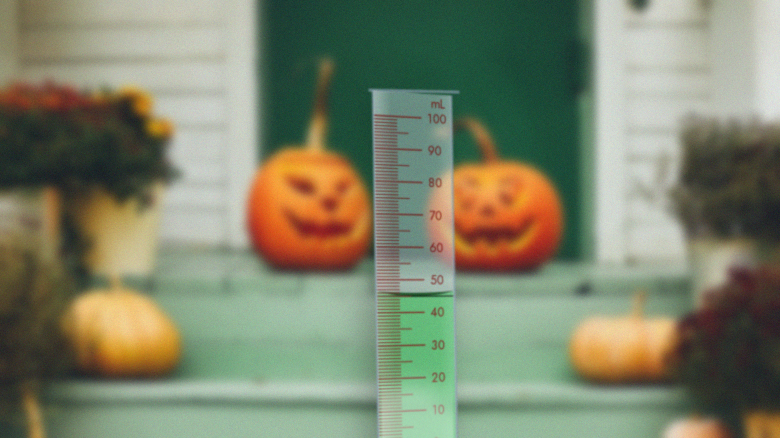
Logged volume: 45 mL
